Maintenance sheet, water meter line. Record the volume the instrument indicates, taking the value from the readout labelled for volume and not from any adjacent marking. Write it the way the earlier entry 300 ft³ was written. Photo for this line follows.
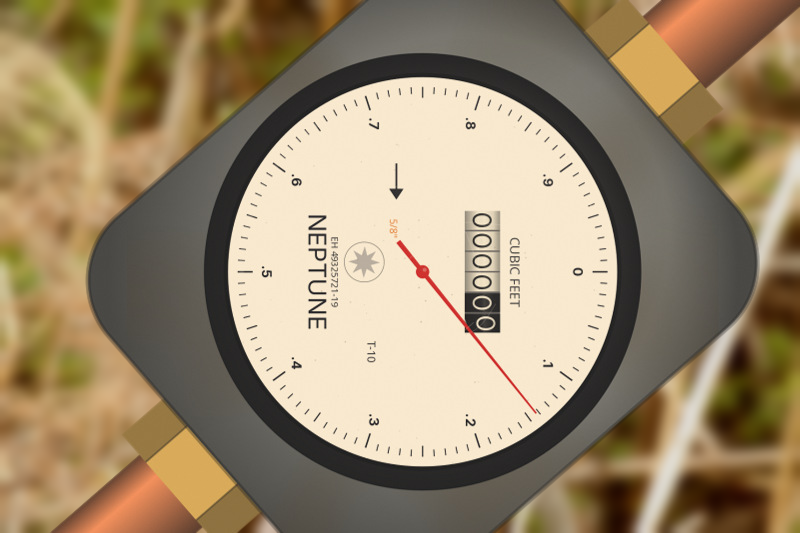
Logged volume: 0.14 ft³
